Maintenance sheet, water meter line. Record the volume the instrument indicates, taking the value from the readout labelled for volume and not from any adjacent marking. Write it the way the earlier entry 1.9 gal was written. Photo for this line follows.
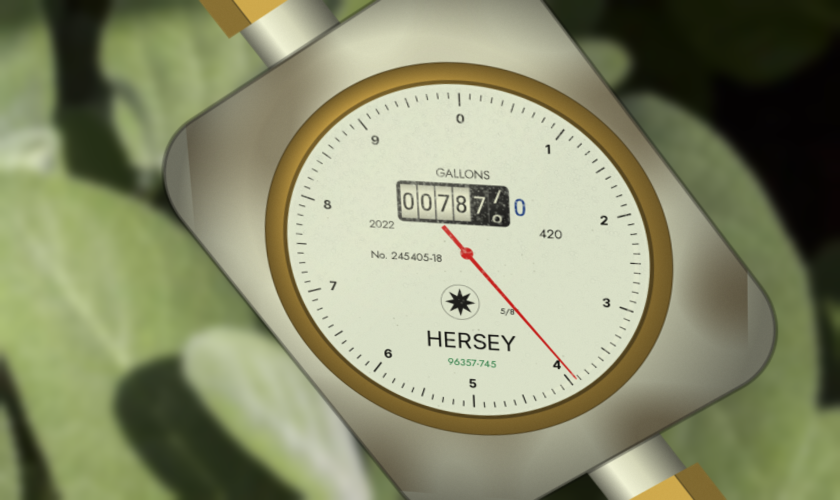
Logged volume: 78773.9 gal
